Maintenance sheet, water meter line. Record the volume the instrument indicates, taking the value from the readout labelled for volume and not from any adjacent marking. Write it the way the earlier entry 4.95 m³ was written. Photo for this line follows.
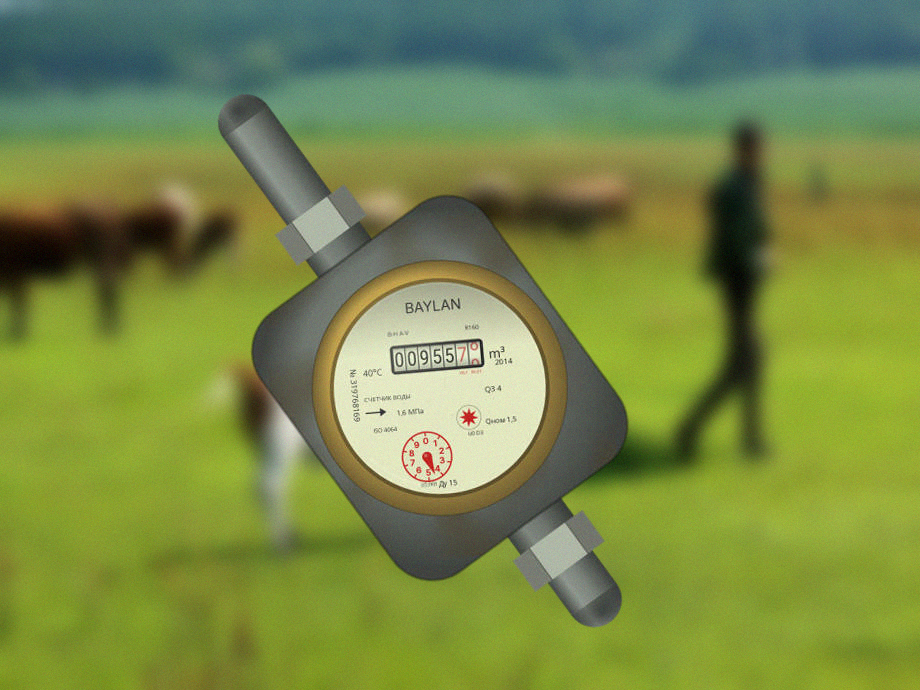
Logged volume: 955.784 m³
